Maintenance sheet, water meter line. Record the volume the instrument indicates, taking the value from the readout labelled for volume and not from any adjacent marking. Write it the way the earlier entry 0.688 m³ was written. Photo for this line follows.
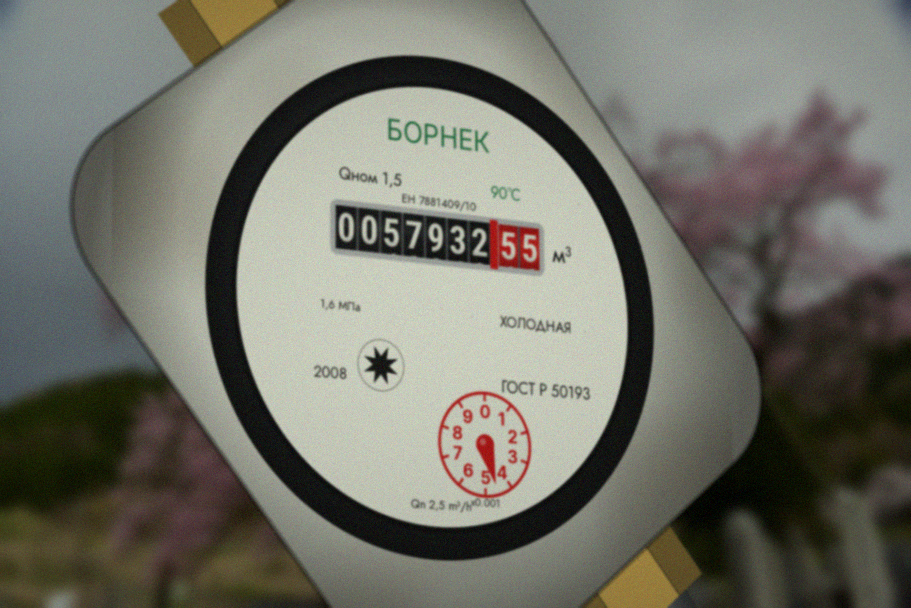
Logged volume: 57932.554 m³
